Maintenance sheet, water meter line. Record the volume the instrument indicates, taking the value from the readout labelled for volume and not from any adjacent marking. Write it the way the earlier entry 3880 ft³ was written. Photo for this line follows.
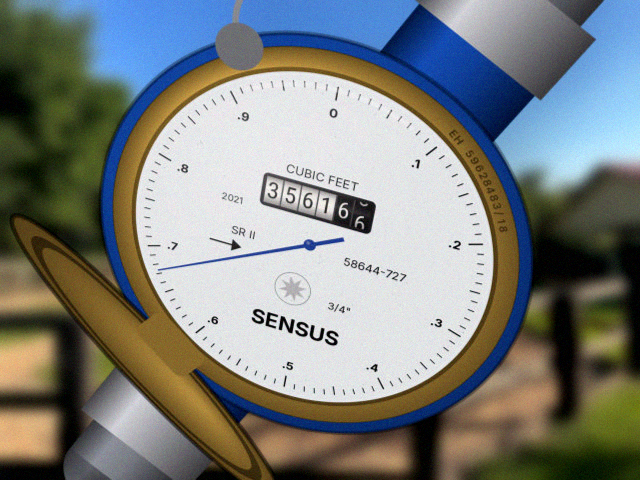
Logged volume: 356165.67 ft³
